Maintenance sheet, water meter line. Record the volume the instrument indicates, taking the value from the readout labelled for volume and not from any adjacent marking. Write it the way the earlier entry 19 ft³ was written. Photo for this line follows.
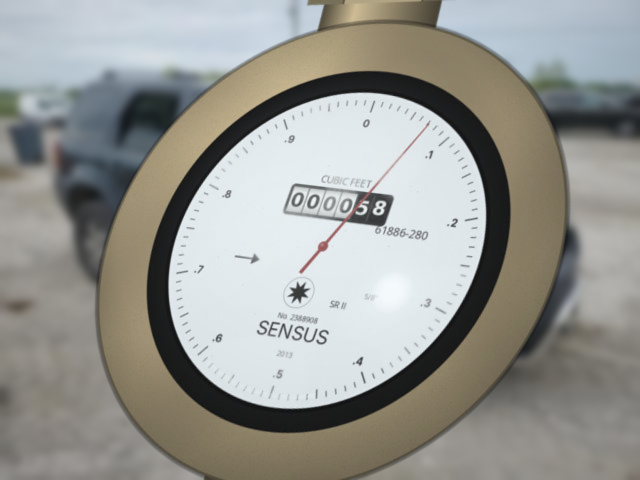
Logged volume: 58.07 ft³
